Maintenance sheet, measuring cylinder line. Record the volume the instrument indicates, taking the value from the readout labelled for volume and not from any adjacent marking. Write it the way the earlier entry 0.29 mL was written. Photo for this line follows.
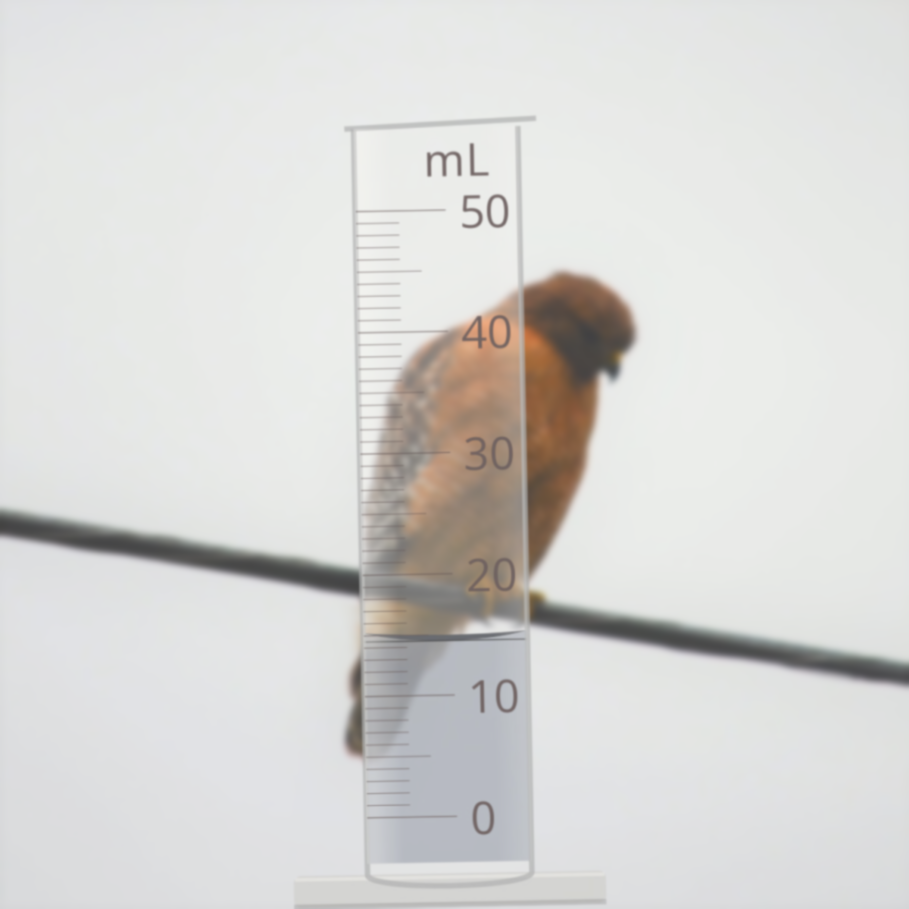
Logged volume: 14.5 mL
